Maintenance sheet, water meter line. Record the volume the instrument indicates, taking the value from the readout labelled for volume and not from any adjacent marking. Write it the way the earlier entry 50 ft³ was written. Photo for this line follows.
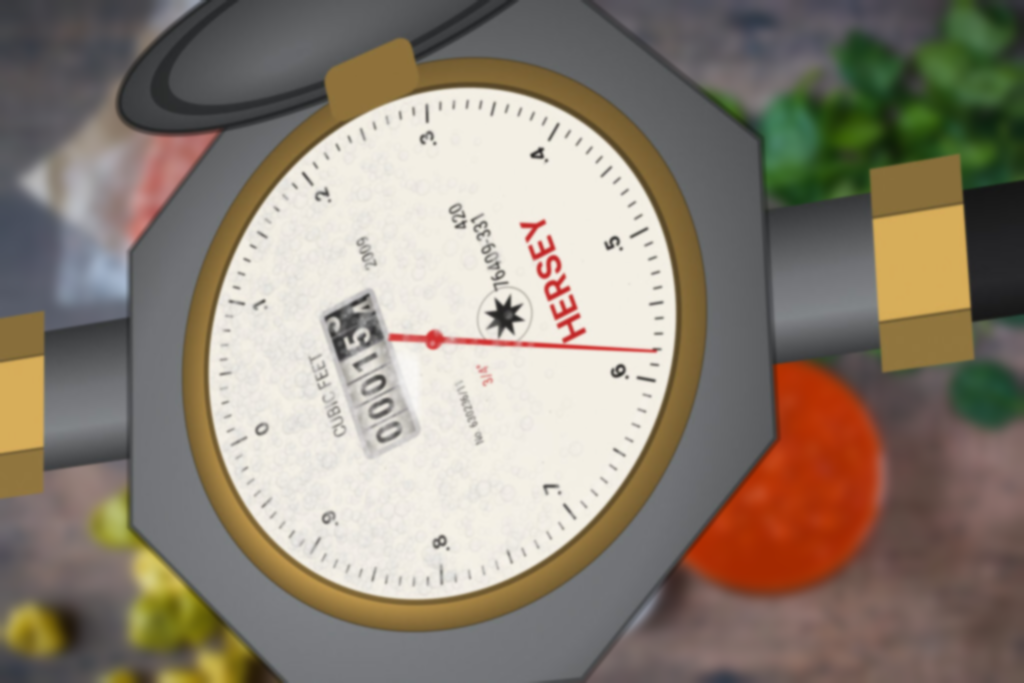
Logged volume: 153.58 ft³
